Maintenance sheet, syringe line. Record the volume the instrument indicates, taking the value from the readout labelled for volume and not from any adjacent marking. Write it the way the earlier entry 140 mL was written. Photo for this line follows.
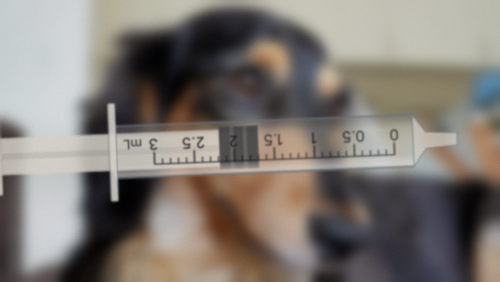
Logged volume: 1.7 mL
